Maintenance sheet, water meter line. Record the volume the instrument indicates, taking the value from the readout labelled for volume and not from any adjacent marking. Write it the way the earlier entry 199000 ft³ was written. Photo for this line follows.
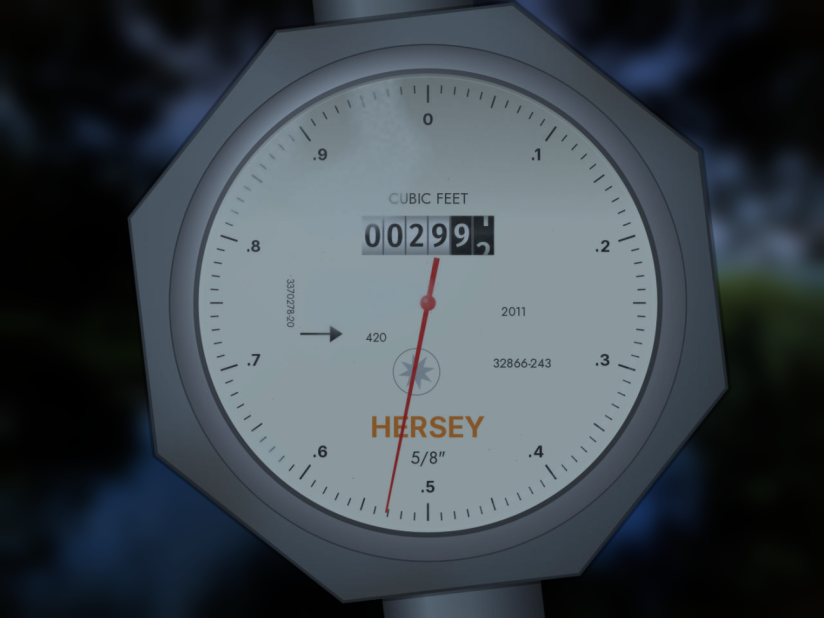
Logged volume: 2991.53 ft³
